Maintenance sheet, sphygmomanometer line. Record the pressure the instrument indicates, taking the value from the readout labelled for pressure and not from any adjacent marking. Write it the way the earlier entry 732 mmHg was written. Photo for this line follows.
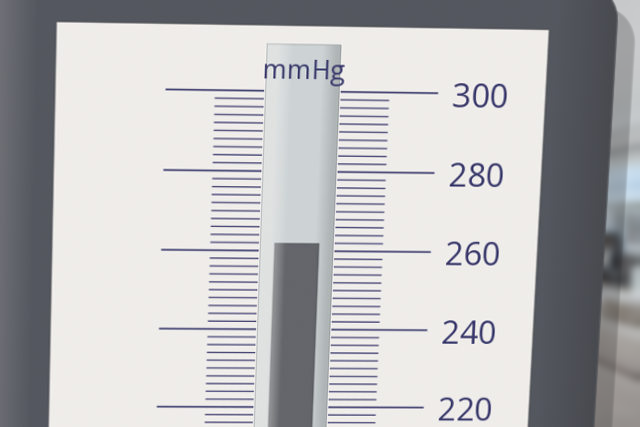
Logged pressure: 262 mmHg
